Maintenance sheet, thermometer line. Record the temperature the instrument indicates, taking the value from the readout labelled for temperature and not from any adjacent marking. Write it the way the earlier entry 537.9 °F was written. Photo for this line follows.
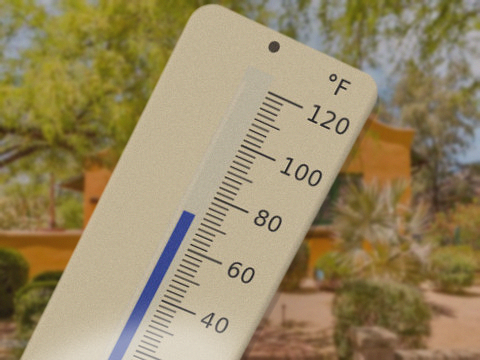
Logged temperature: 72 °F
